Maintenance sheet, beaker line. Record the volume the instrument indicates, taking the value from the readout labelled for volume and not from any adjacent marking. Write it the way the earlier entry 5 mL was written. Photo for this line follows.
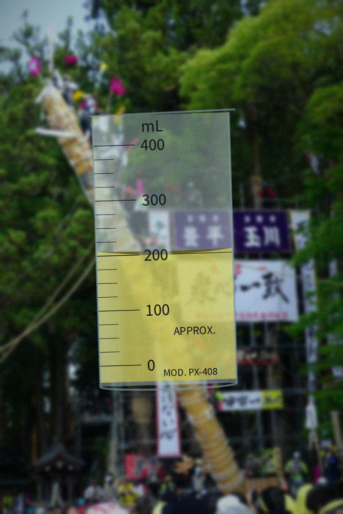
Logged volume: 200 mL
